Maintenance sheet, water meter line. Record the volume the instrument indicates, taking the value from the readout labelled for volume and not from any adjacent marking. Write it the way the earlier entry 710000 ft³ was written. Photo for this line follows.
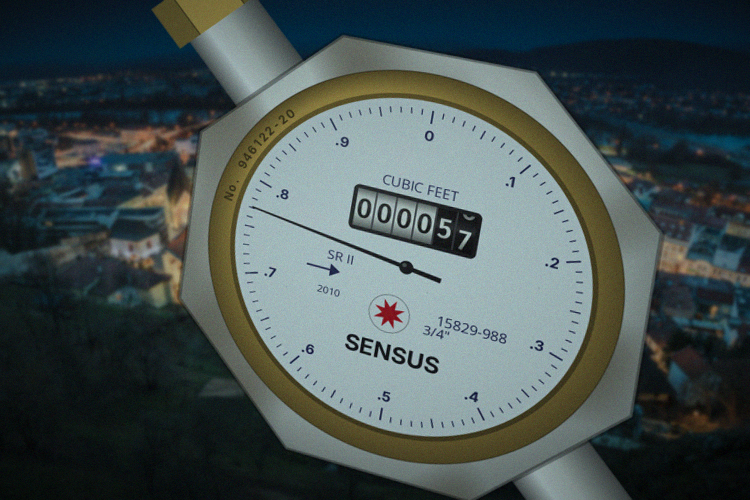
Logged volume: 56.77 ft³
